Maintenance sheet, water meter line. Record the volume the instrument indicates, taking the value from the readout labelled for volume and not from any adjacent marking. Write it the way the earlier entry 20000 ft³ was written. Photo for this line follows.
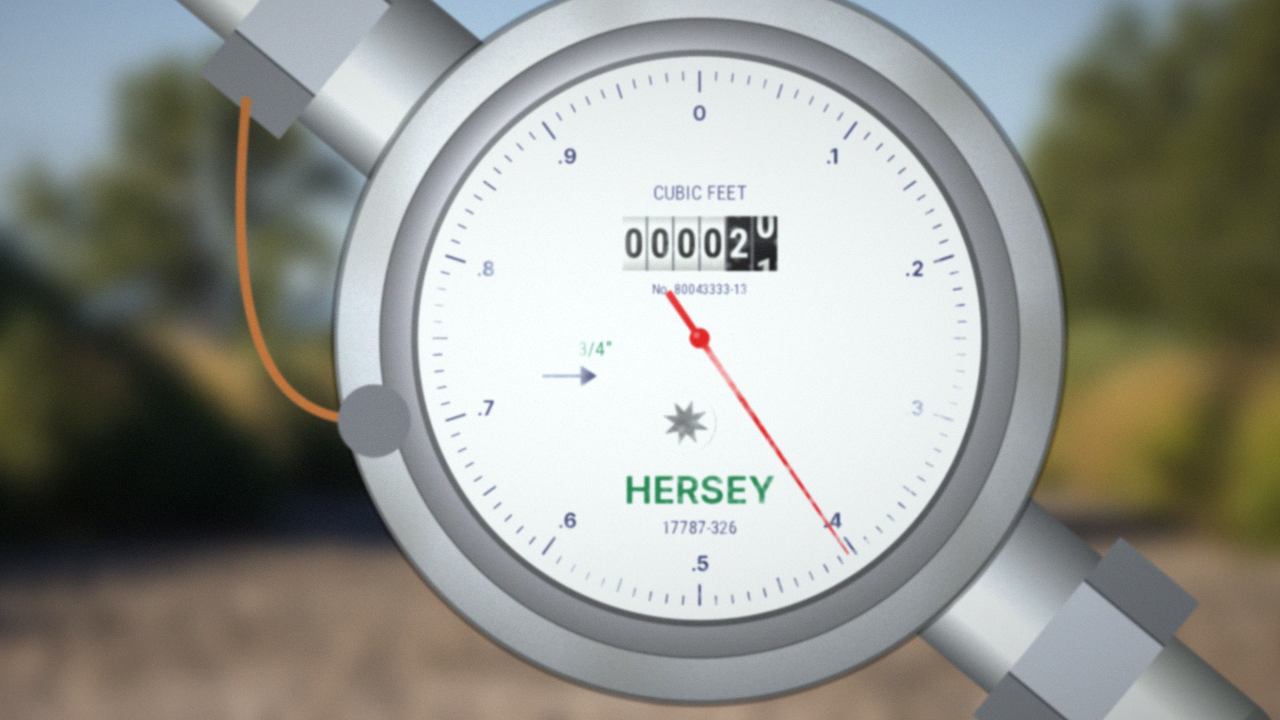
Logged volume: 20.40 ft³
